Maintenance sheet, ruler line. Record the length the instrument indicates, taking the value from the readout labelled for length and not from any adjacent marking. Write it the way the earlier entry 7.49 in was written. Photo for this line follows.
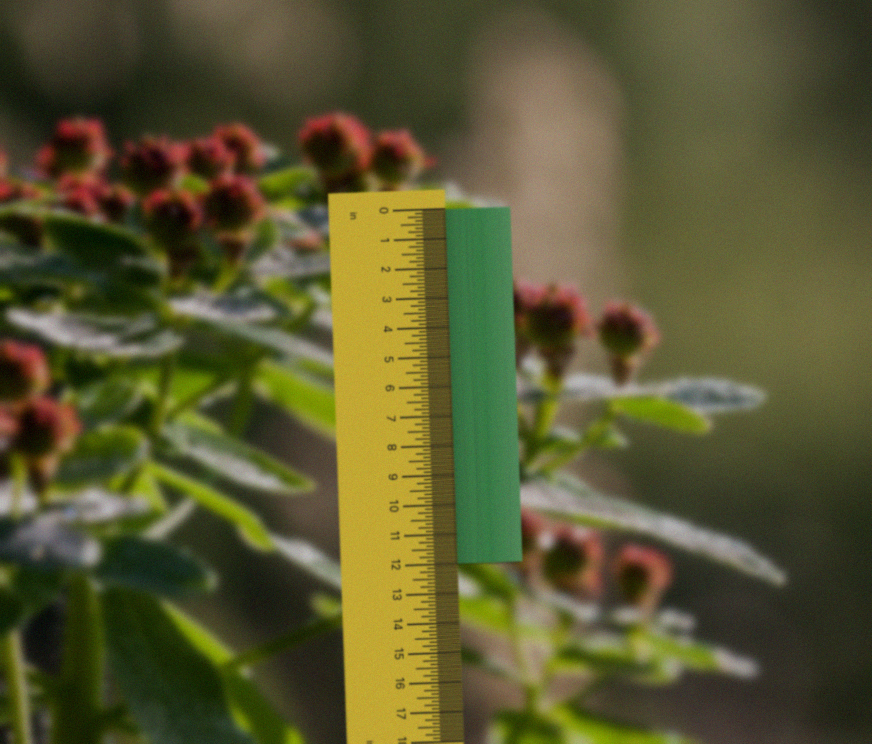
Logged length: 12 in
